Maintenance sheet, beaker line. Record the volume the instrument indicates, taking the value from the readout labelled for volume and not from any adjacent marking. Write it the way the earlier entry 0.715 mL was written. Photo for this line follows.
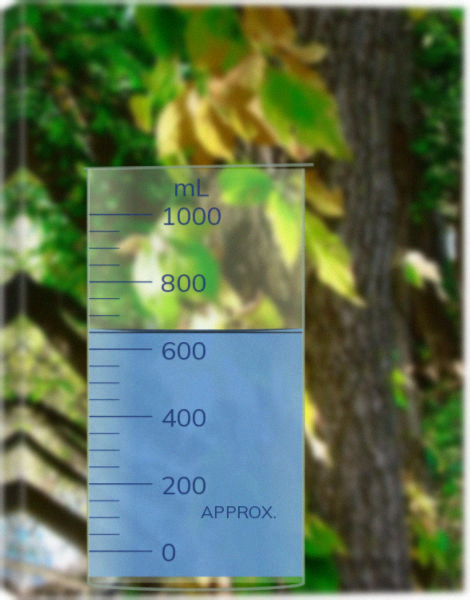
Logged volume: 650 mL
